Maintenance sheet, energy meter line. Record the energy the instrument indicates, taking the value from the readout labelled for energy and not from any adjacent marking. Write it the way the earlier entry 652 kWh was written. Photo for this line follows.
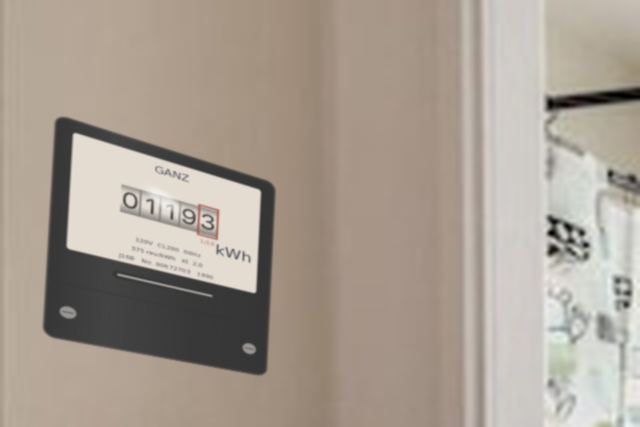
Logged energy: 119.3 kWh
